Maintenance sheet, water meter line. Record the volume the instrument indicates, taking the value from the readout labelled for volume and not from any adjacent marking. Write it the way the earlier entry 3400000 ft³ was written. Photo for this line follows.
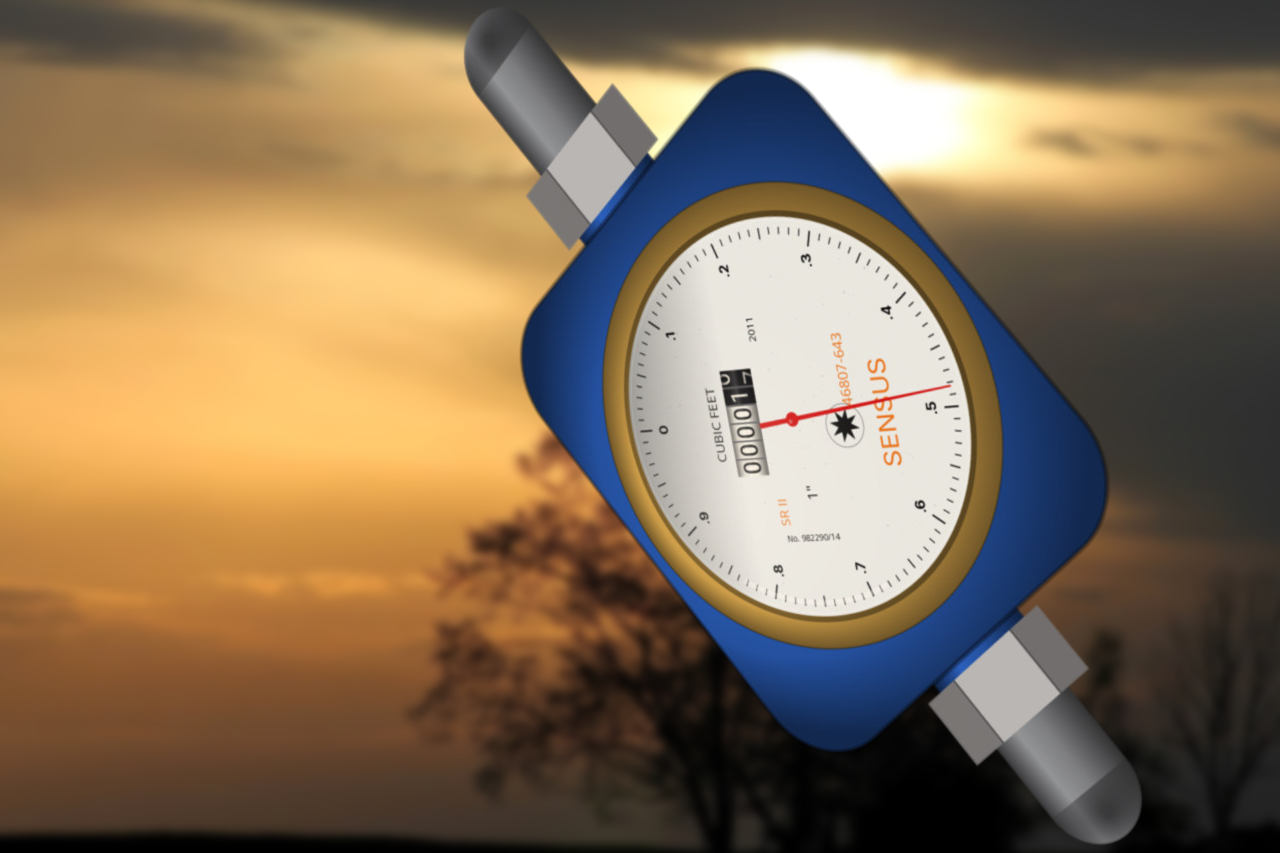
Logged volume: 16.48 ft³
